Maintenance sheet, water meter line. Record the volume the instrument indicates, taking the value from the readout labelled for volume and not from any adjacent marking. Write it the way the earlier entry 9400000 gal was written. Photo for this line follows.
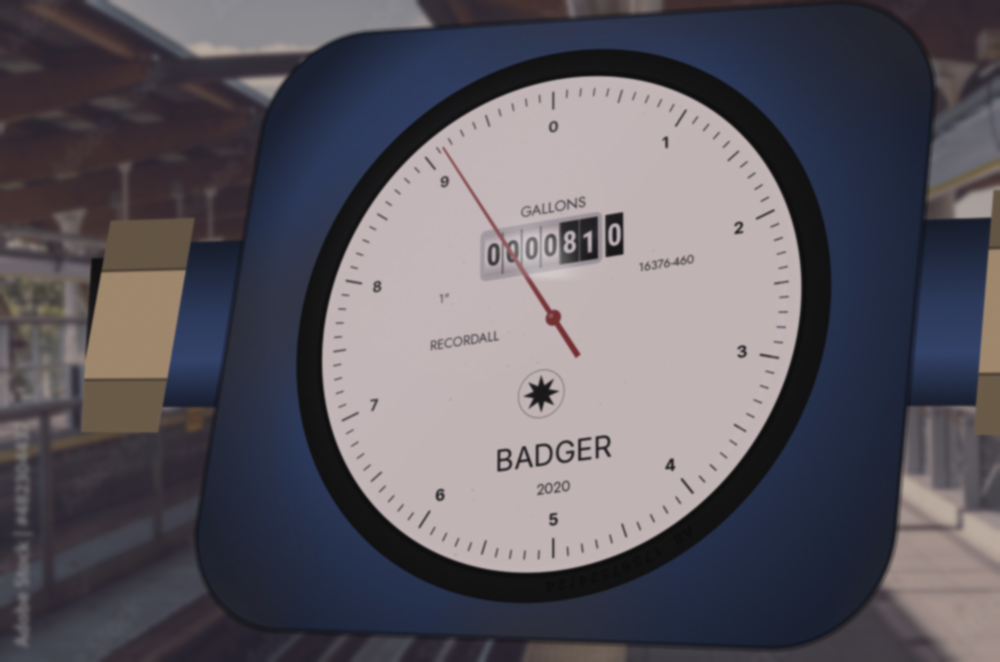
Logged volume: 809.1 gal
